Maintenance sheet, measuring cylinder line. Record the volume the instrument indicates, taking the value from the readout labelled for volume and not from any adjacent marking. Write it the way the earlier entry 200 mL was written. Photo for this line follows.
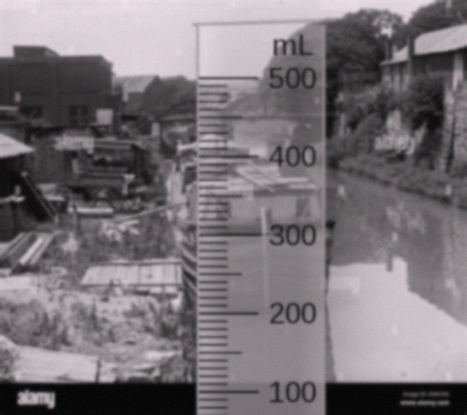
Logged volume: 300 mL
